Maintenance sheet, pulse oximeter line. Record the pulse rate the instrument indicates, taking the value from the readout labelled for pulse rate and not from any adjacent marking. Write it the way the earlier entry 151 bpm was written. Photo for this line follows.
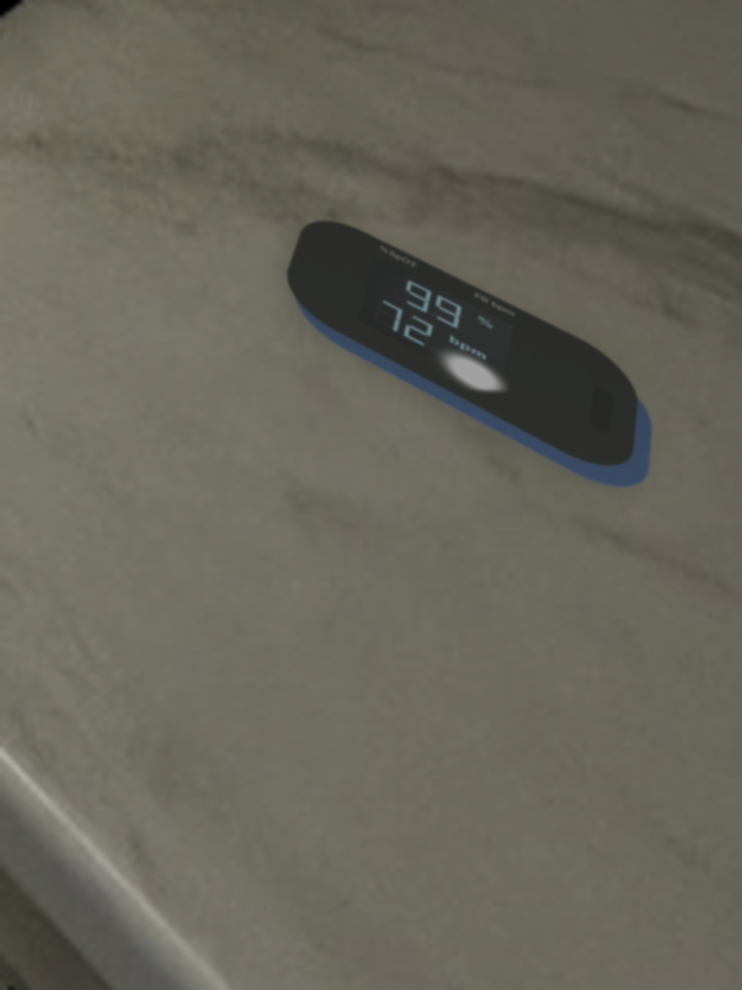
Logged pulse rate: 72 bpm
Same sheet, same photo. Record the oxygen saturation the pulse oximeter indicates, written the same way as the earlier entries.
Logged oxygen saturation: 99 %
